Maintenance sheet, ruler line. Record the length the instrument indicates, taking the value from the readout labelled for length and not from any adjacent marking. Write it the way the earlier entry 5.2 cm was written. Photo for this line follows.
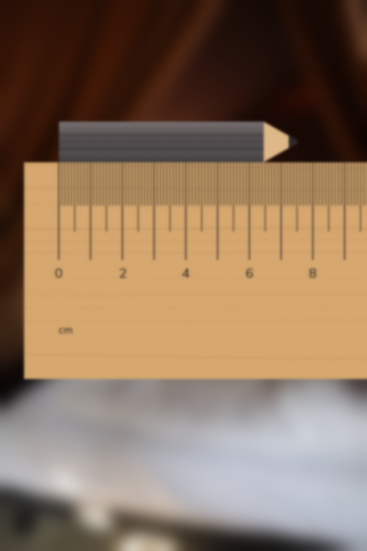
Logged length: 7.5 cm
